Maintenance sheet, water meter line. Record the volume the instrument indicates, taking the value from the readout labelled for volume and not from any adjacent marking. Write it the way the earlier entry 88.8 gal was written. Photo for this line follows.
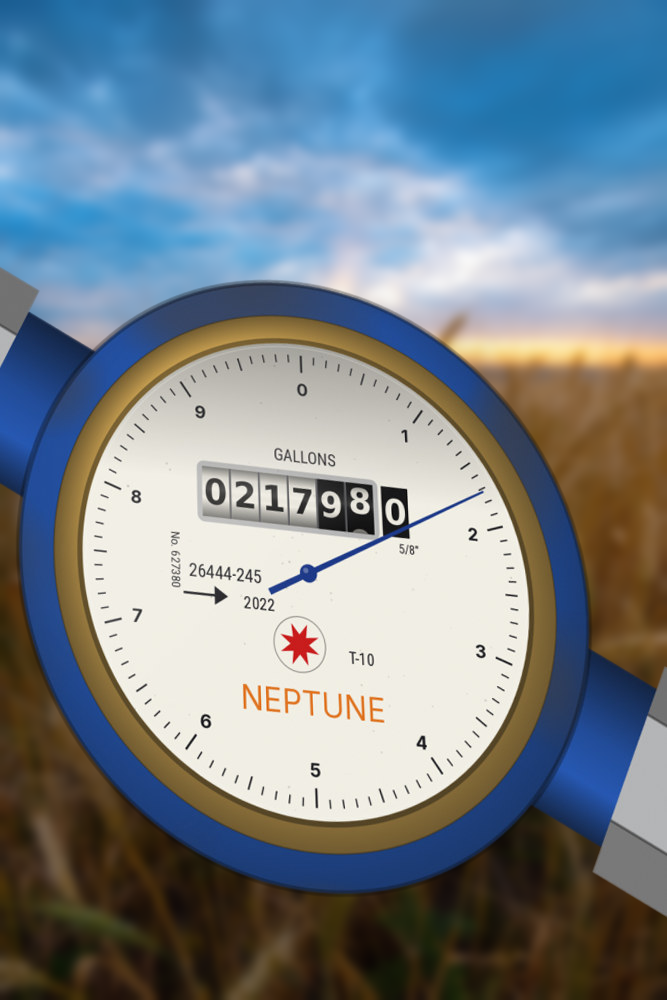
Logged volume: 217981.7 gal
